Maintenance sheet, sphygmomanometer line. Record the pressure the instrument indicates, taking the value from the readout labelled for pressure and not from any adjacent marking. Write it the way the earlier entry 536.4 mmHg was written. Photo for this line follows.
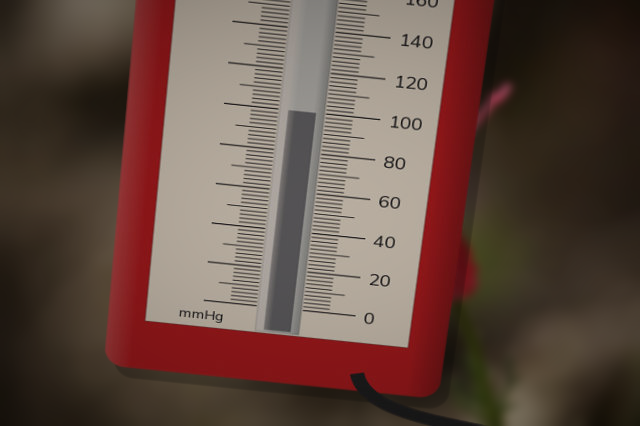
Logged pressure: 100 mmHg
